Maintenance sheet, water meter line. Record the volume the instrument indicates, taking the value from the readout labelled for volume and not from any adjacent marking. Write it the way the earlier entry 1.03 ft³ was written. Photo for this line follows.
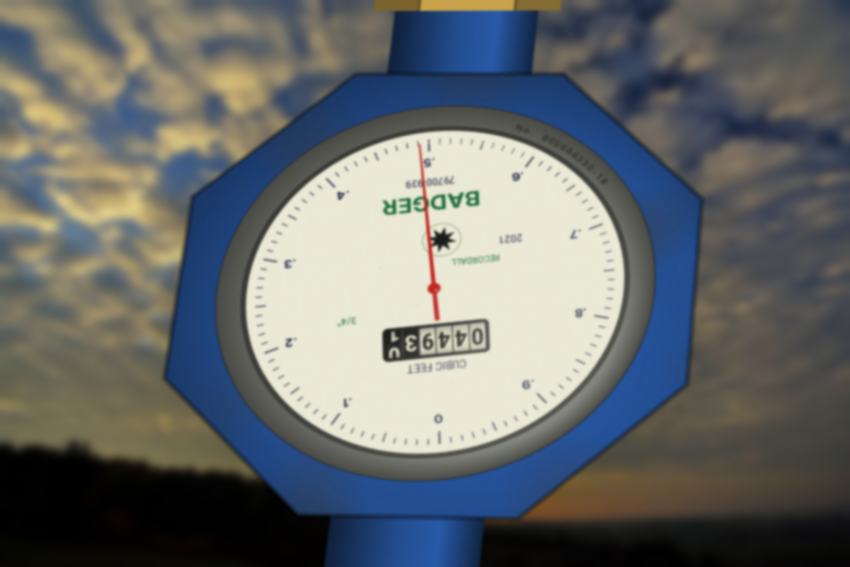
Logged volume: 44930.49 ft³
